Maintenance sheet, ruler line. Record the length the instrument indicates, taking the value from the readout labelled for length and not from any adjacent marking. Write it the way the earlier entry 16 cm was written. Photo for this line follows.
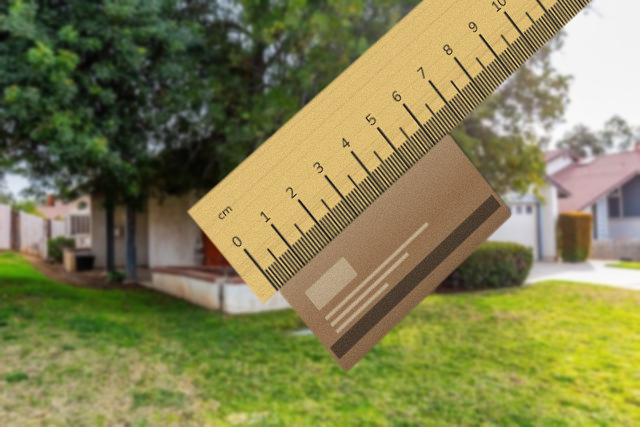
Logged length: 6.5 cm
